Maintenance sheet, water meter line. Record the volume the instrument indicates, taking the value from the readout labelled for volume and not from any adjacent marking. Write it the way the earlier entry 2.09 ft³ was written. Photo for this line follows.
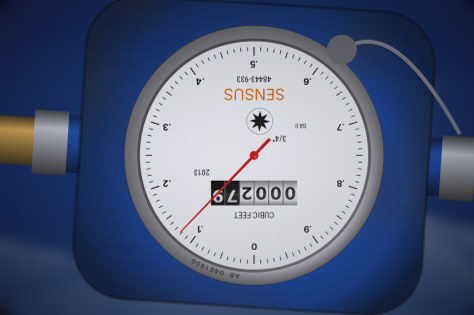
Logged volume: 279.12 ft³
